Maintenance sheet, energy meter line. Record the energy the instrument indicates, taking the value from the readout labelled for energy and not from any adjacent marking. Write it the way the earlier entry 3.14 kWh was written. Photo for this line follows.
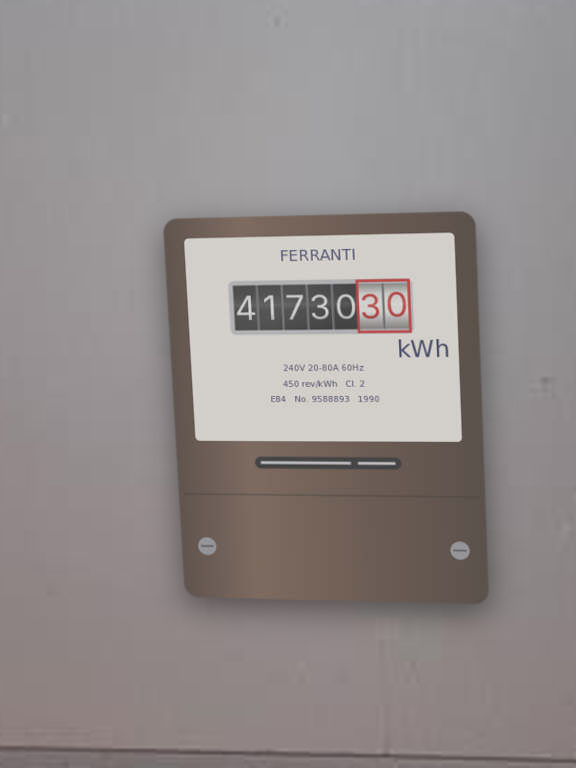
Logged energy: 41730.30 kWh
